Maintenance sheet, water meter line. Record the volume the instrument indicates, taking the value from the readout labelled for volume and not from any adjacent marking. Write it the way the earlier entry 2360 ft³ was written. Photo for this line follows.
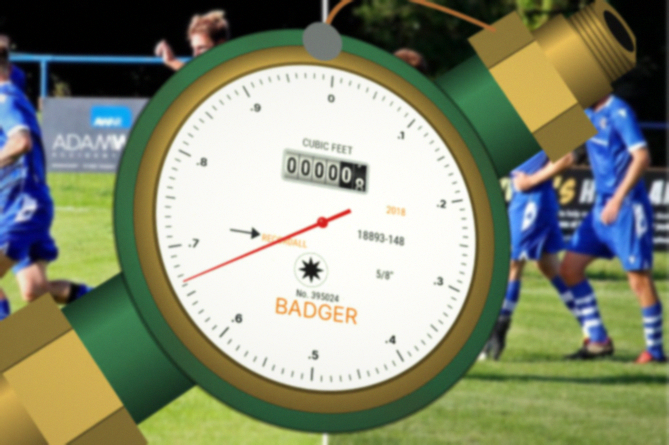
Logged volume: 7.66 ft³
